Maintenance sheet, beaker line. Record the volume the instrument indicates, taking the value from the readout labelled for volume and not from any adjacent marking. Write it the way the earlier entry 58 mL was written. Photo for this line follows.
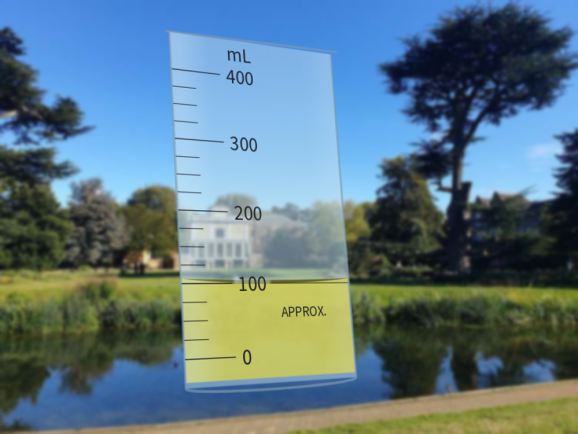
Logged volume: 100 mL
